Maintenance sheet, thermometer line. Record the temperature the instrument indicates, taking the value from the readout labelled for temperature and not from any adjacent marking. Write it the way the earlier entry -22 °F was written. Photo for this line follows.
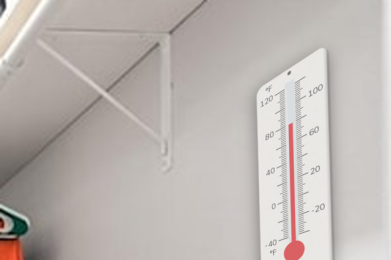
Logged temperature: 80 °F
